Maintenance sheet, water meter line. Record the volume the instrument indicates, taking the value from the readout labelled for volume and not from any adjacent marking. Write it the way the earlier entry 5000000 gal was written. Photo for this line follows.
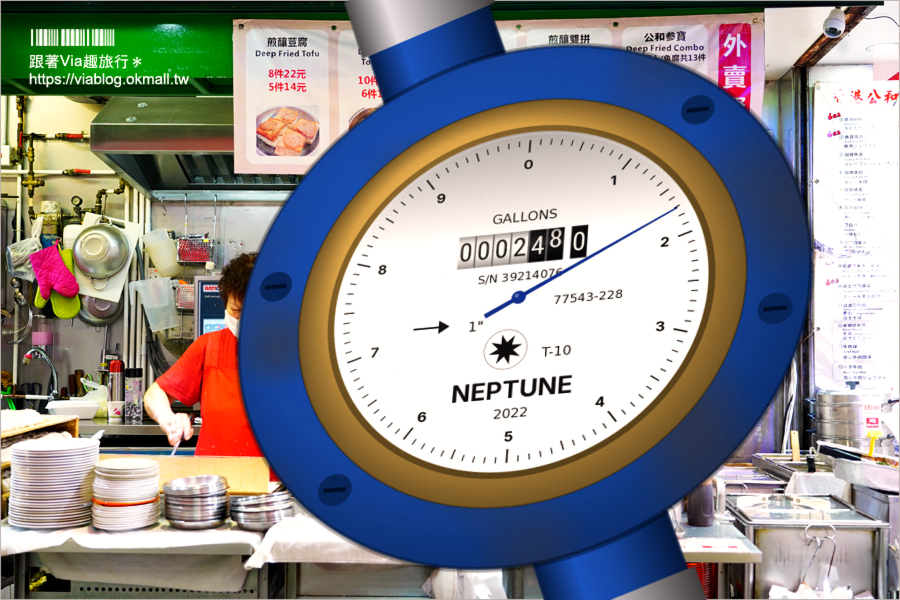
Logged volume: 2481.7 gal
